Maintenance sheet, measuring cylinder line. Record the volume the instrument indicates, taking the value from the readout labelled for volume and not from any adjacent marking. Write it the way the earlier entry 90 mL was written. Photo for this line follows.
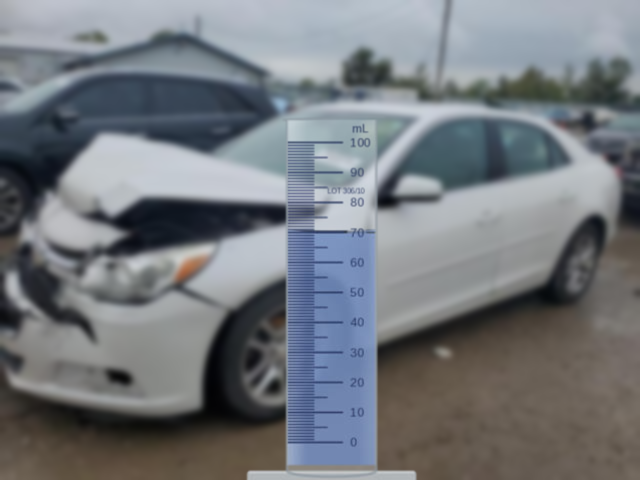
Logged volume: 70 mL
